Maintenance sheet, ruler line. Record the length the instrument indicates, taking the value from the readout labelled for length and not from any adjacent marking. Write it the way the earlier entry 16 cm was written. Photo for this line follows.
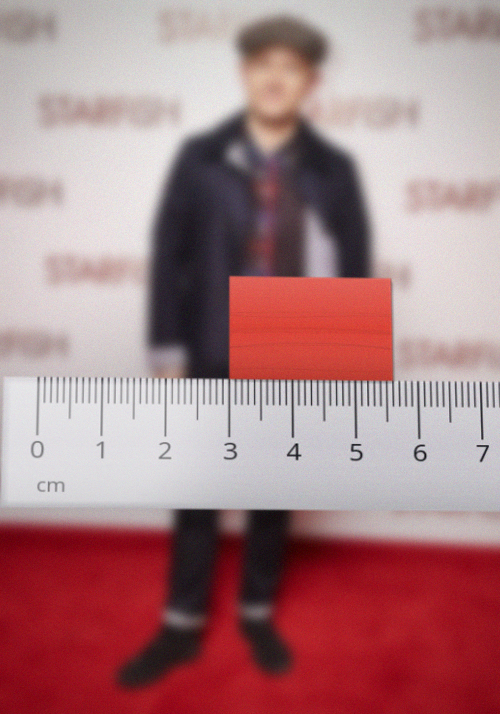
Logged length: 2.6 cm
